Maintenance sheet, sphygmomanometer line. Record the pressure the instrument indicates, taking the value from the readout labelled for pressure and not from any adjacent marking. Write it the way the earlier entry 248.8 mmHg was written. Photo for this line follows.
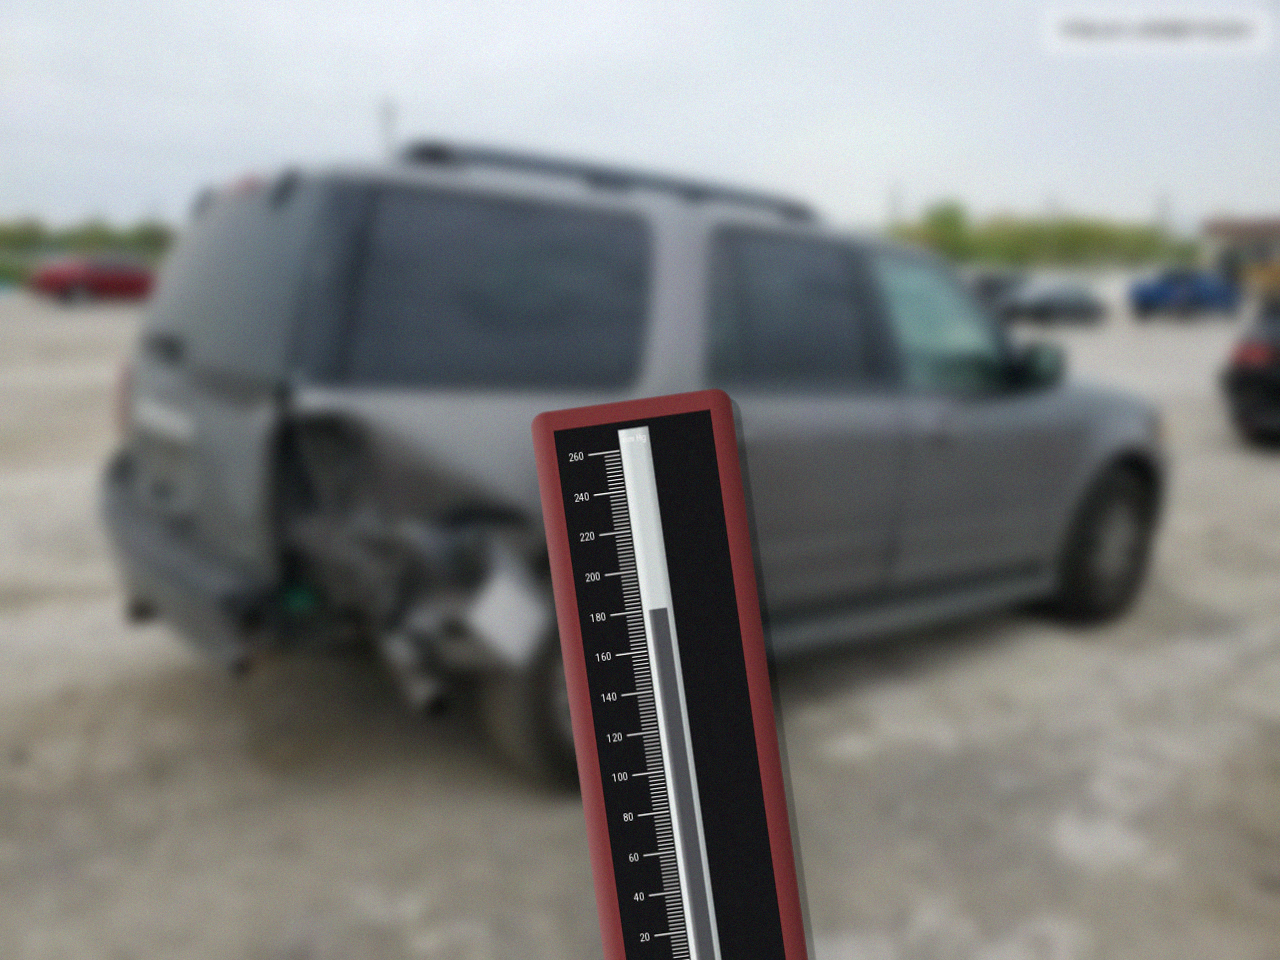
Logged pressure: 180 mmHg
